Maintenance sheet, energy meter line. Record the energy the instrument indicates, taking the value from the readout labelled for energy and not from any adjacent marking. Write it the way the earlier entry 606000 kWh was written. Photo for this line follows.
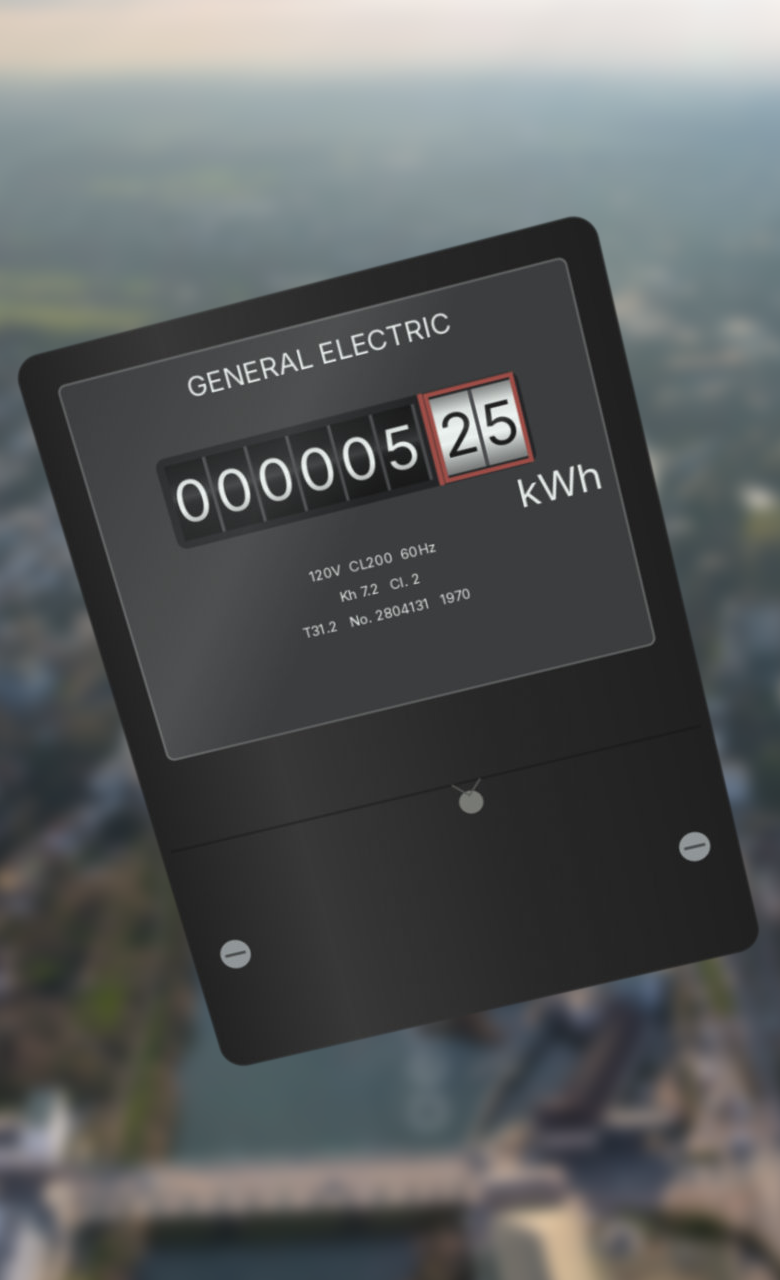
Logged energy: 5.25 kWh
